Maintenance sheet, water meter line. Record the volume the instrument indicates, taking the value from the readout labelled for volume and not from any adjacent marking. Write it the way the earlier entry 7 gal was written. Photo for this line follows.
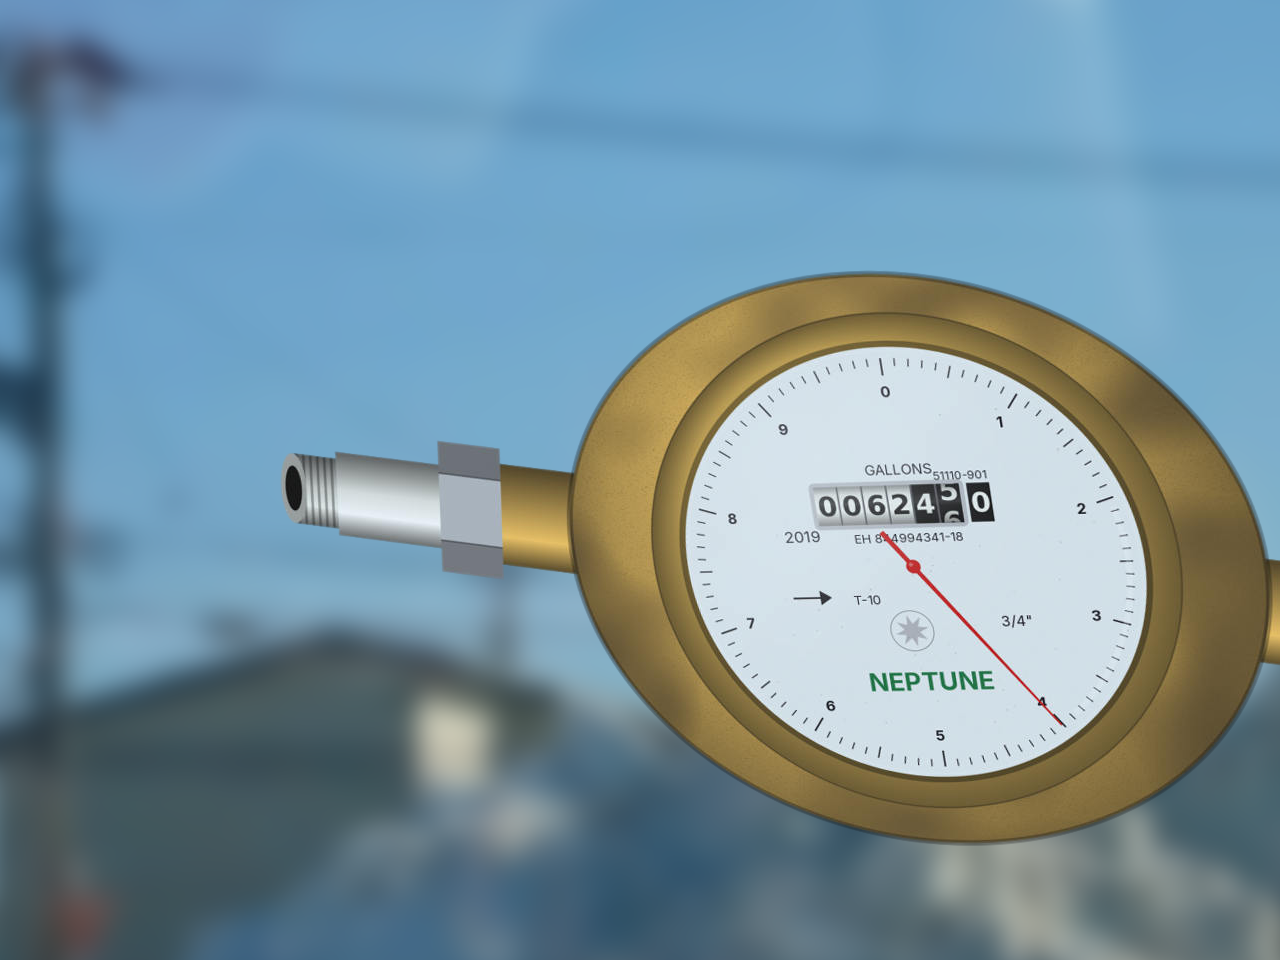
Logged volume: 62454.0 gal
